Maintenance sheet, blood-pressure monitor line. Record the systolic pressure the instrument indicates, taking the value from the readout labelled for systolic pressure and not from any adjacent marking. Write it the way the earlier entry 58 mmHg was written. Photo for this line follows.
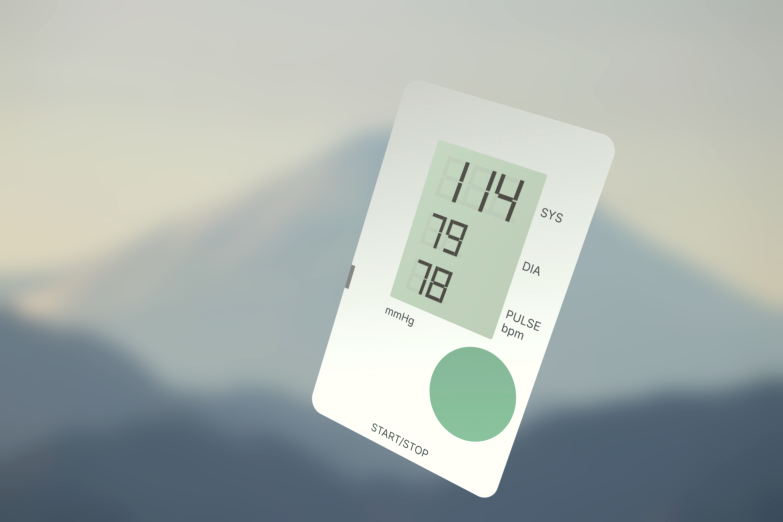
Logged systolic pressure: 114 mmHg
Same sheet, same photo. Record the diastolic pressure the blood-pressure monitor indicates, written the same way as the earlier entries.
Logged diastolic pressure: 79 mmHg
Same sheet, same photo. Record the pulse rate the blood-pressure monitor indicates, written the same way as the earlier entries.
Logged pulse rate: 78 bpm
